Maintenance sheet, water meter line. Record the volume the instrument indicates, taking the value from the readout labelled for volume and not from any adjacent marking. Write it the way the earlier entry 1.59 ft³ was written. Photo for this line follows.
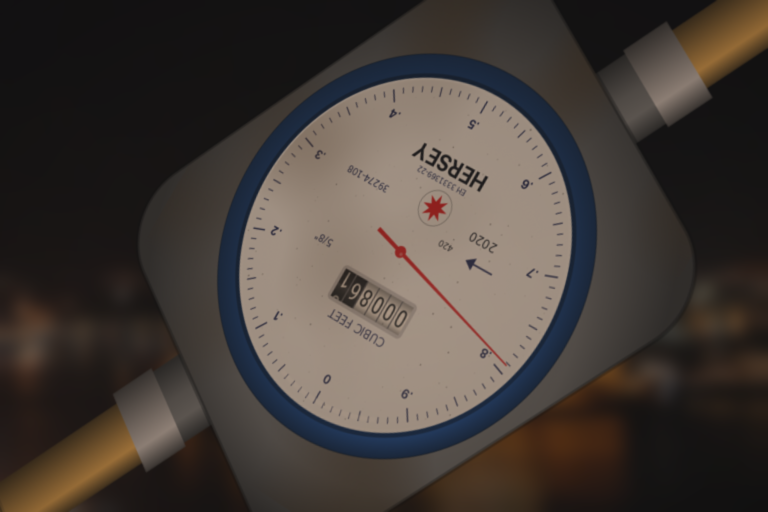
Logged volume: 860.79 ft³
